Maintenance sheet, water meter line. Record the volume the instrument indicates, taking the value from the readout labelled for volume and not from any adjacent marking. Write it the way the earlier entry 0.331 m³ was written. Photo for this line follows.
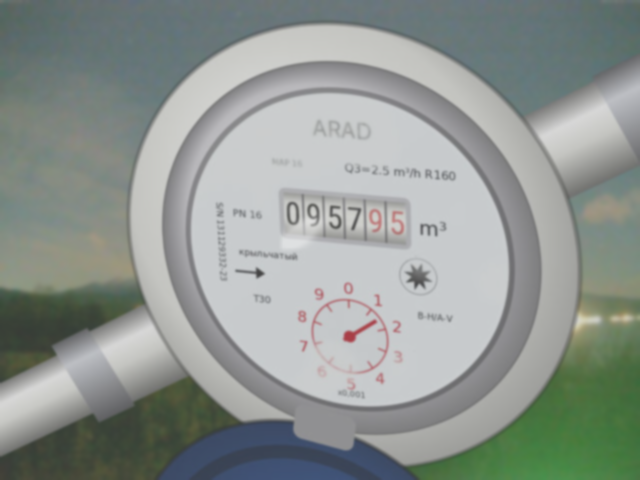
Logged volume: 957.951 m³
